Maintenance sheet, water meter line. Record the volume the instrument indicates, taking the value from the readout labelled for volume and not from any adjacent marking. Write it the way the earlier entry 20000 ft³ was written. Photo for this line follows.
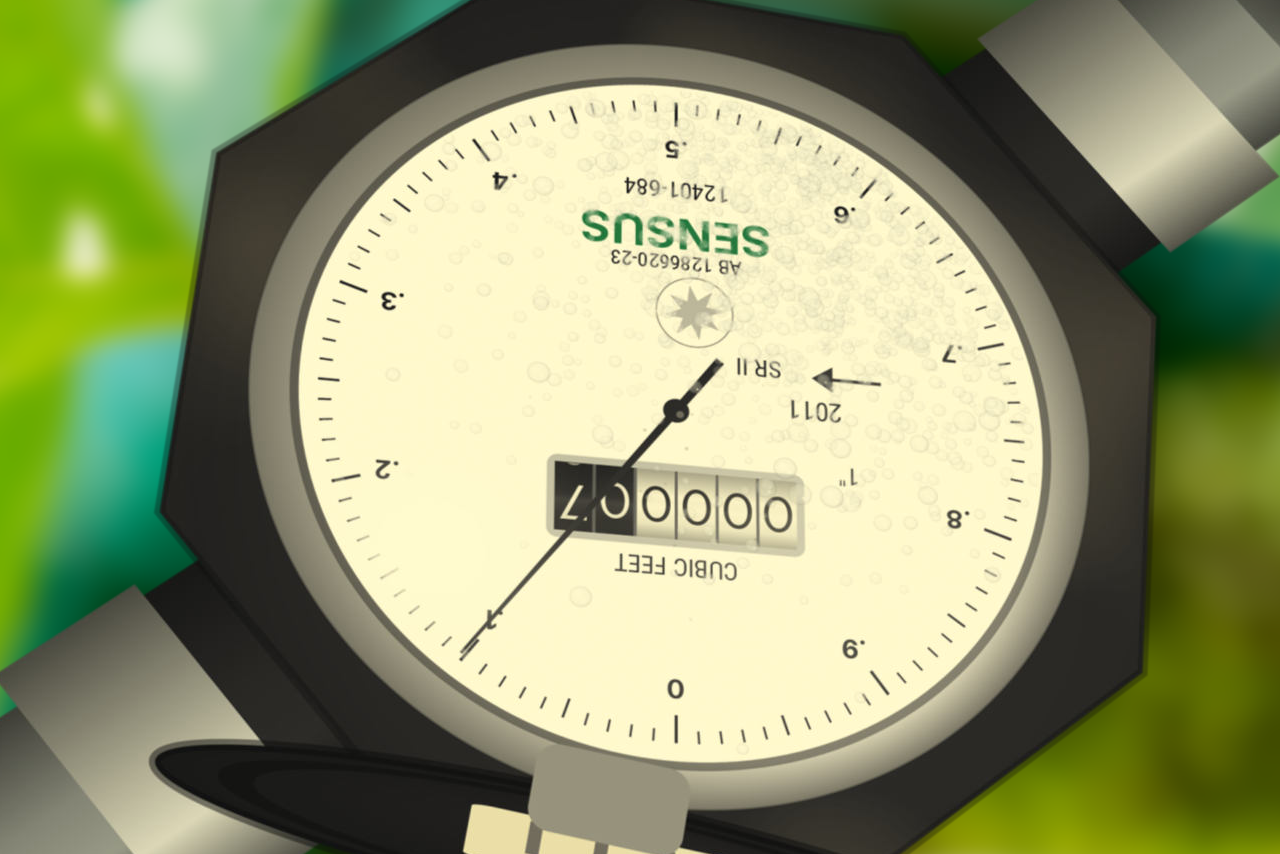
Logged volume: 7.10 ft³
